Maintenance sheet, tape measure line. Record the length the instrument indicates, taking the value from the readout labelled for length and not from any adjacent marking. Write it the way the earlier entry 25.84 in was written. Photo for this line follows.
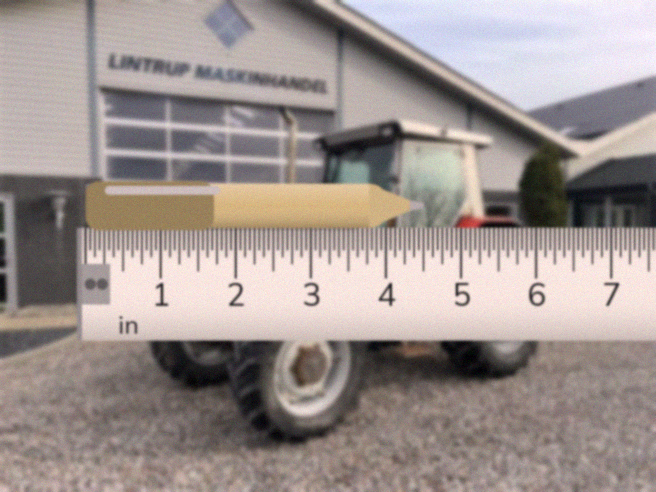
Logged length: 4.5 in
